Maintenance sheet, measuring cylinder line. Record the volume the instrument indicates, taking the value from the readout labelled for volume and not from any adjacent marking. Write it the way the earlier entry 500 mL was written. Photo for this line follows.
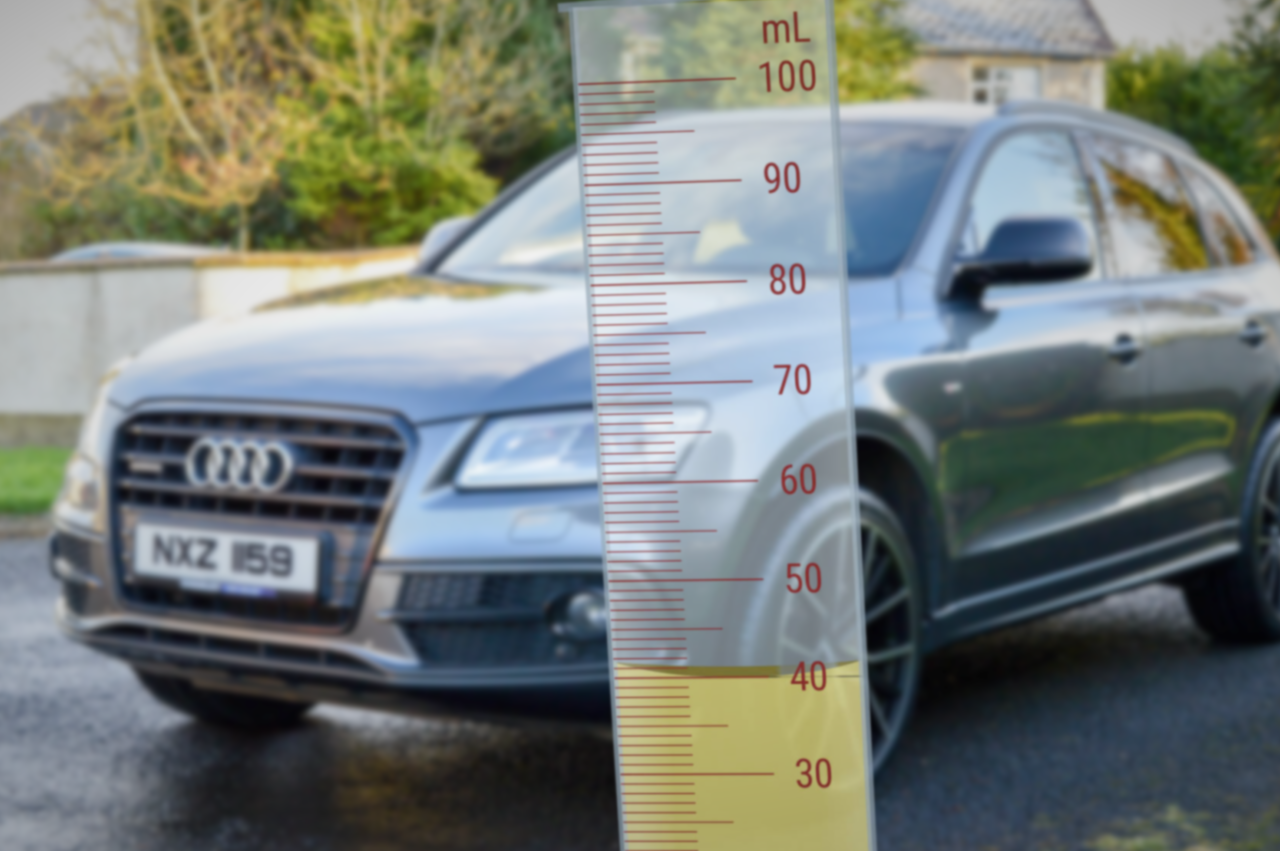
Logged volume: 40 mL
